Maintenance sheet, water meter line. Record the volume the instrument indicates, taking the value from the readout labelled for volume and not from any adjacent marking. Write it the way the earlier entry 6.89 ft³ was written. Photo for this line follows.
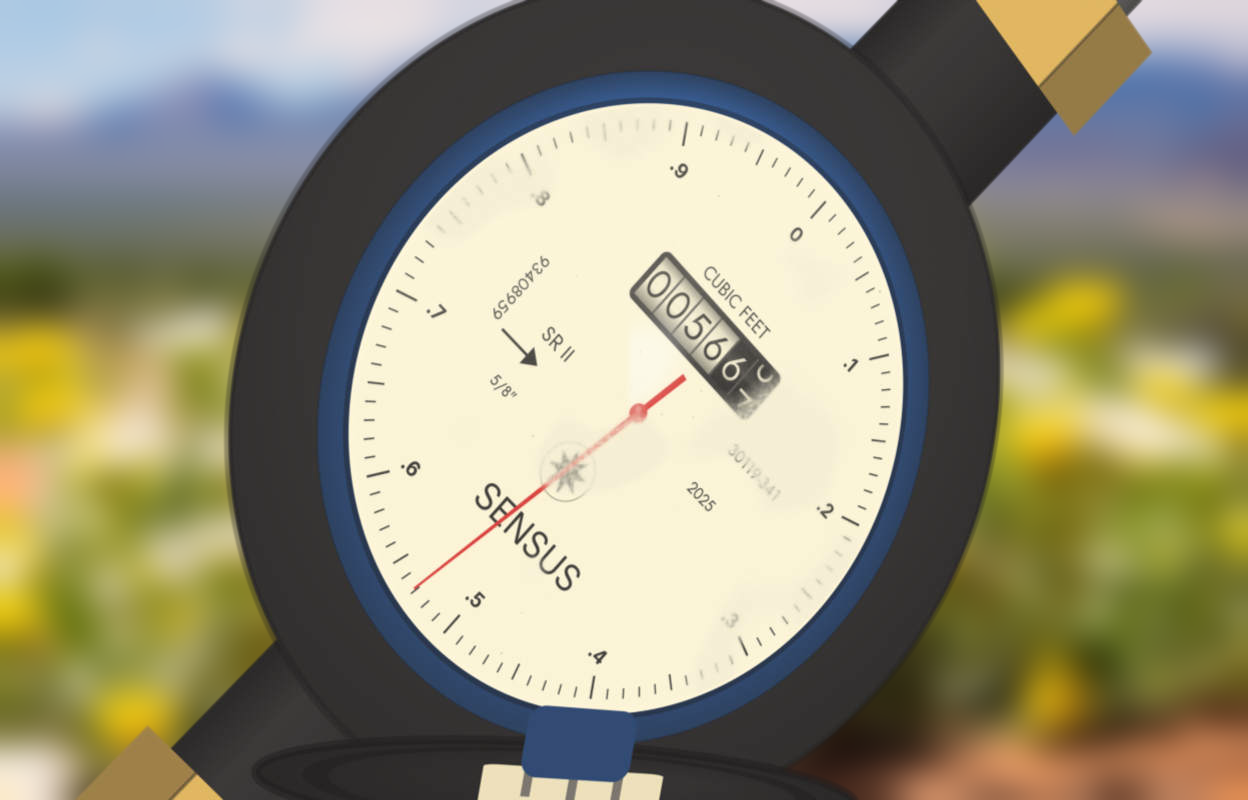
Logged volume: 5666.53 ft³
